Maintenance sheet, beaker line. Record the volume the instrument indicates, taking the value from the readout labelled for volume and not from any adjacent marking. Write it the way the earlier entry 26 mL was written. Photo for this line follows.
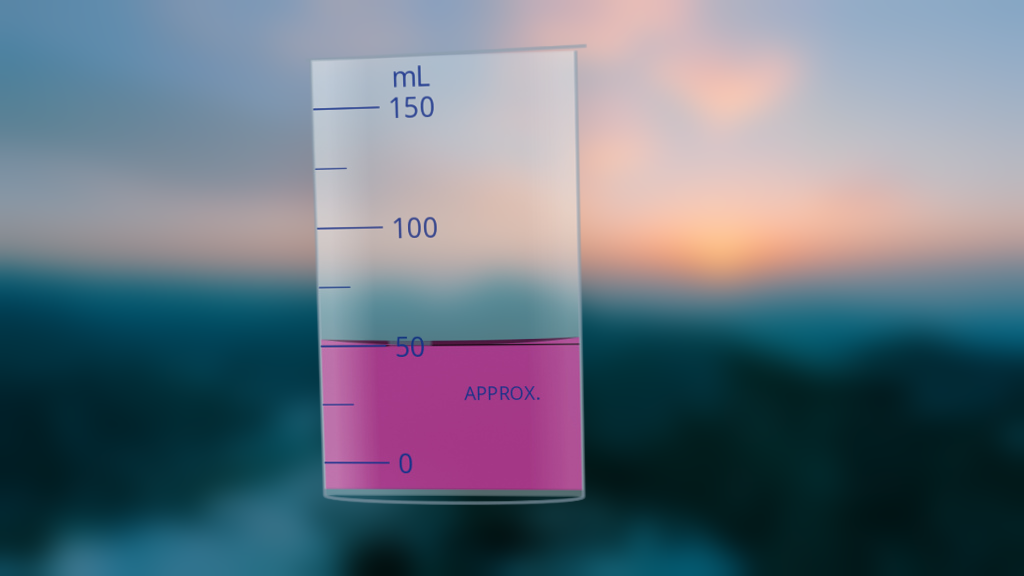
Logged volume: 50 mL
